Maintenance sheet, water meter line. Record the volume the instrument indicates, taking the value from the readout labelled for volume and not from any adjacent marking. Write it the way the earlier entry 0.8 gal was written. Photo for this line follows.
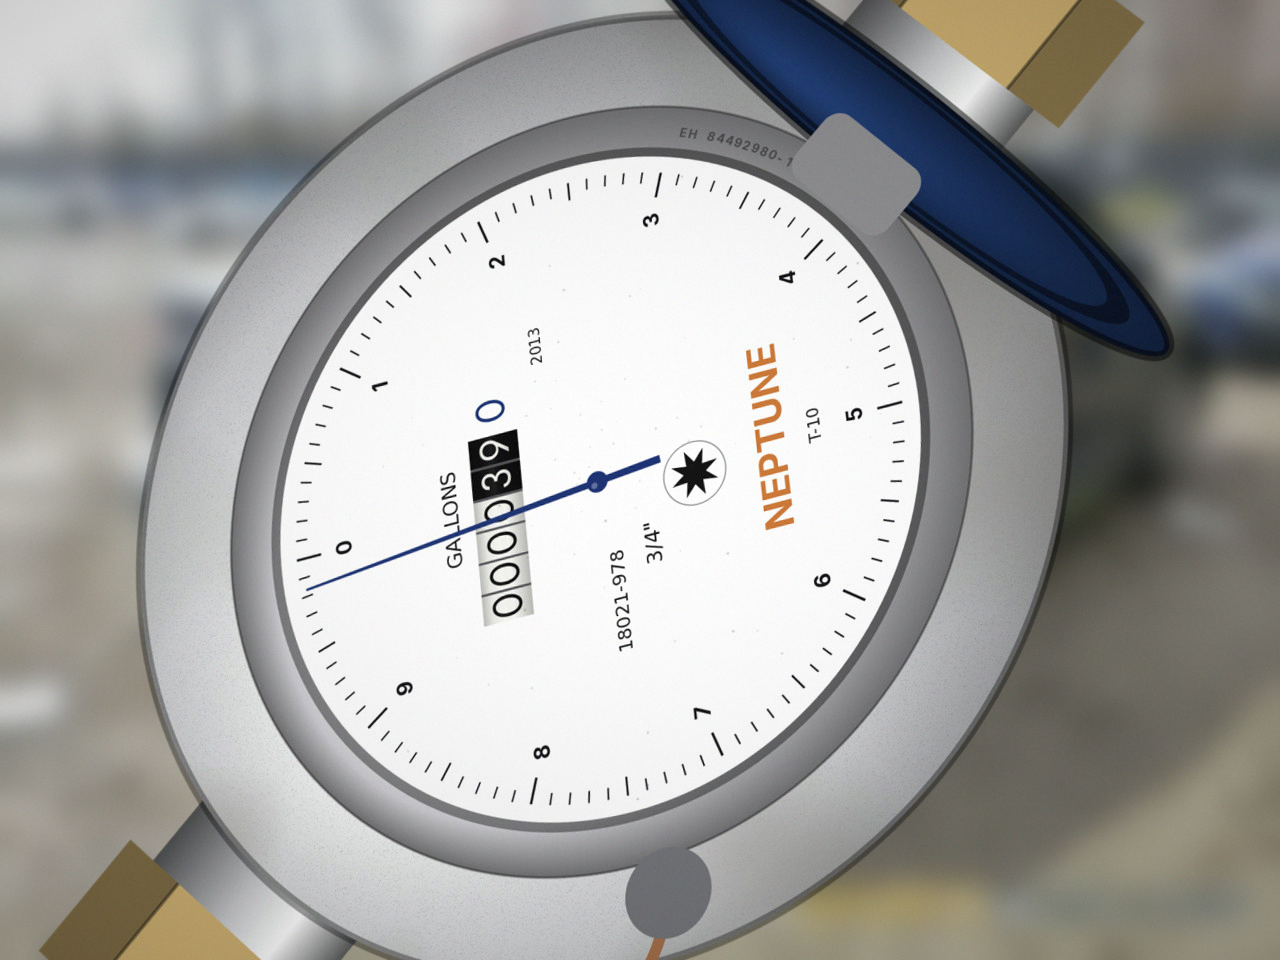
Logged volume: 389.8 gal
